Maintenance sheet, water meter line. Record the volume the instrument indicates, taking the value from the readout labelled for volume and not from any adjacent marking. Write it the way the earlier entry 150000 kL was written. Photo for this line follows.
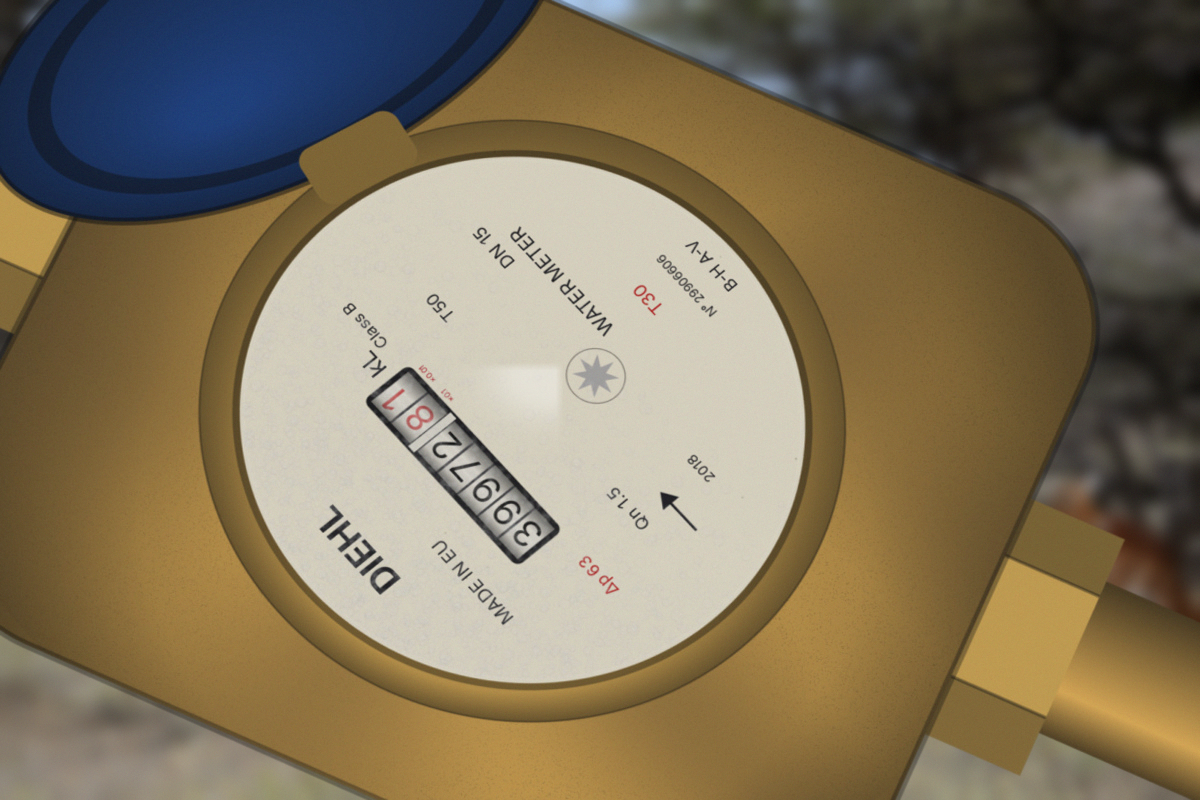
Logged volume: 39972.81 kL
